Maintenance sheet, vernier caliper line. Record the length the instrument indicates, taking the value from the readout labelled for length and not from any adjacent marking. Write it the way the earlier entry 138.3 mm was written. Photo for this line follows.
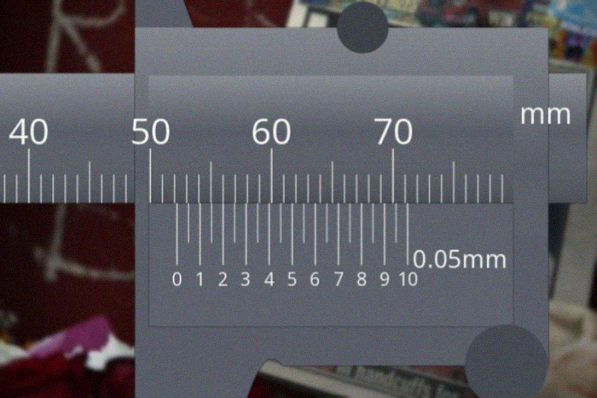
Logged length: 52.2 mm
